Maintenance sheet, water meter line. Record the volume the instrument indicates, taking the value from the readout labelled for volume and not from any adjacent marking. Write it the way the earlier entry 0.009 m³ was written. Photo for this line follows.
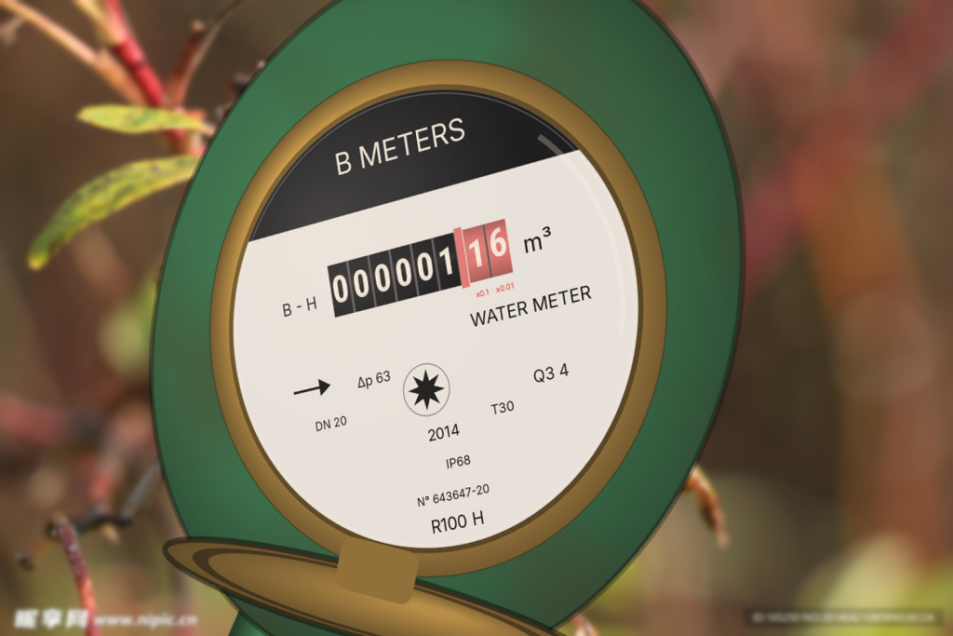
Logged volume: 1.16 m³
